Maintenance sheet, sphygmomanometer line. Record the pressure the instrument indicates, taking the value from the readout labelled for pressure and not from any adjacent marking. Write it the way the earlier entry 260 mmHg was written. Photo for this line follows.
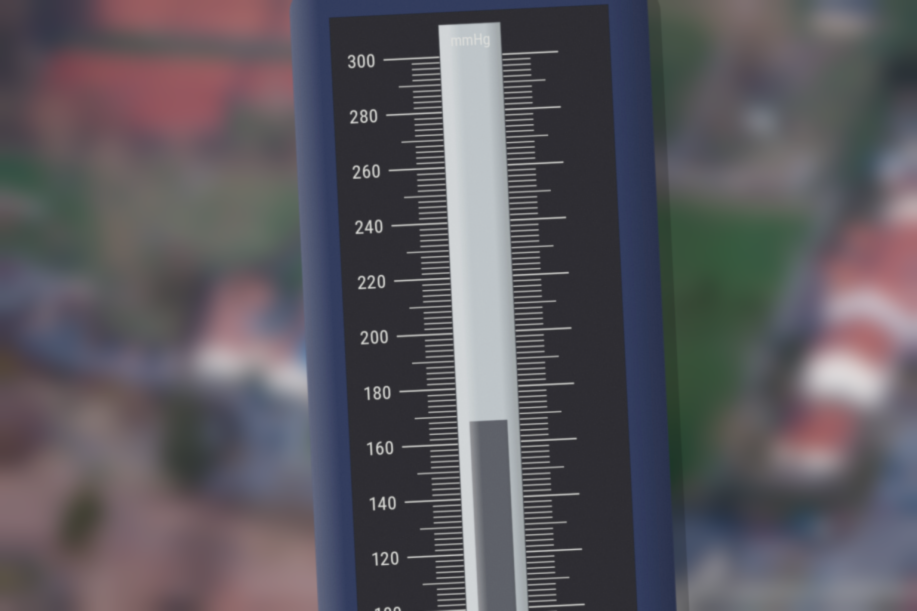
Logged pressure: 168 mmHg
